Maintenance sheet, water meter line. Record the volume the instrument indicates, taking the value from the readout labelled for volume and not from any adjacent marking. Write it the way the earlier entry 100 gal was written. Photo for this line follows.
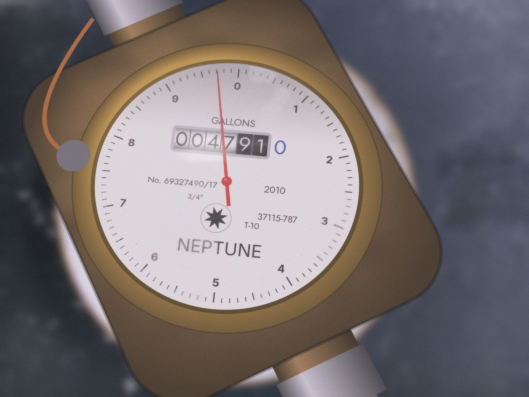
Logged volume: 47909.7 gal
